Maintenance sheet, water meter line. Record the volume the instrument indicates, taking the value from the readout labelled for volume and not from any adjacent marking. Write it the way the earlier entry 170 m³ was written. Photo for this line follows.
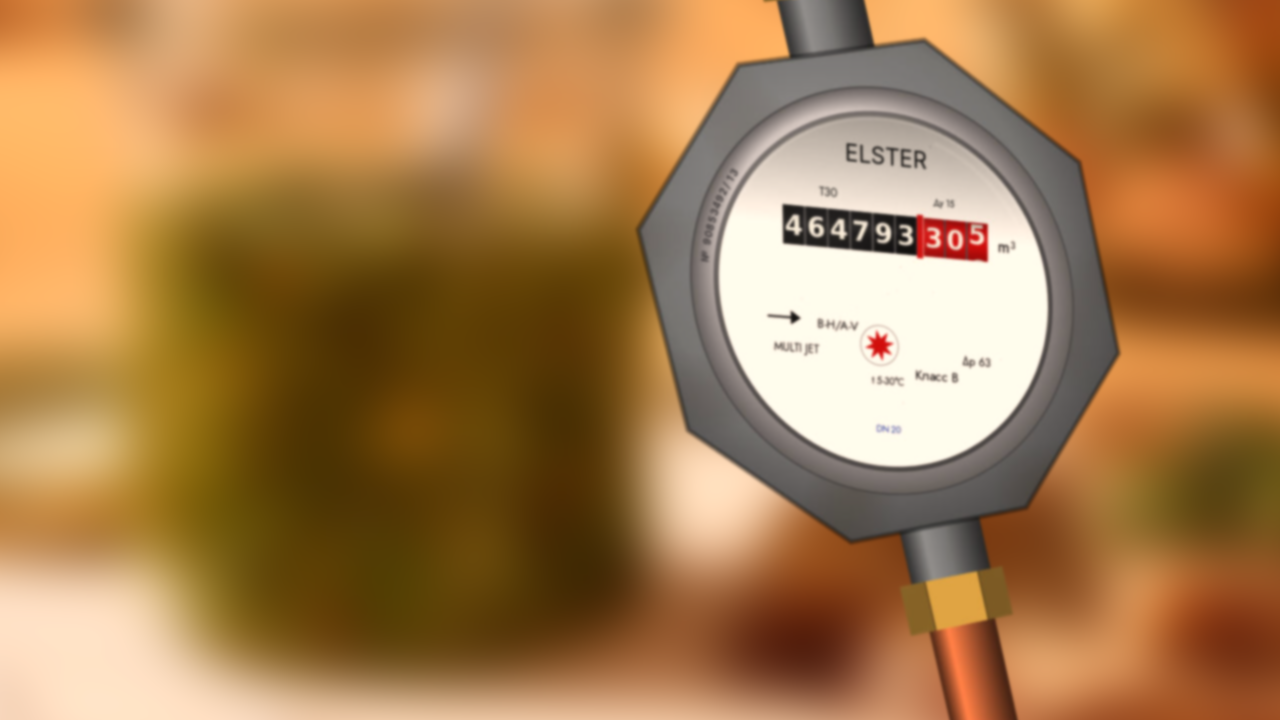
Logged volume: 464793.305 m³
